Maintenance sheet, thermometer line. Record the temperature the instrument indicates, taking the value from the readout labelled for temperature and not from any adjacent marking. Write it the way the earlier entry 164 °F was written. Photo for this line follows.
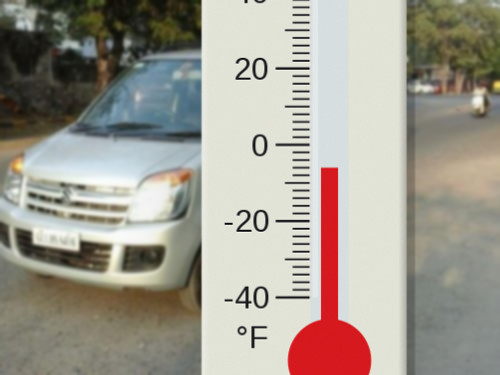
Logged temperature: -6 °F
